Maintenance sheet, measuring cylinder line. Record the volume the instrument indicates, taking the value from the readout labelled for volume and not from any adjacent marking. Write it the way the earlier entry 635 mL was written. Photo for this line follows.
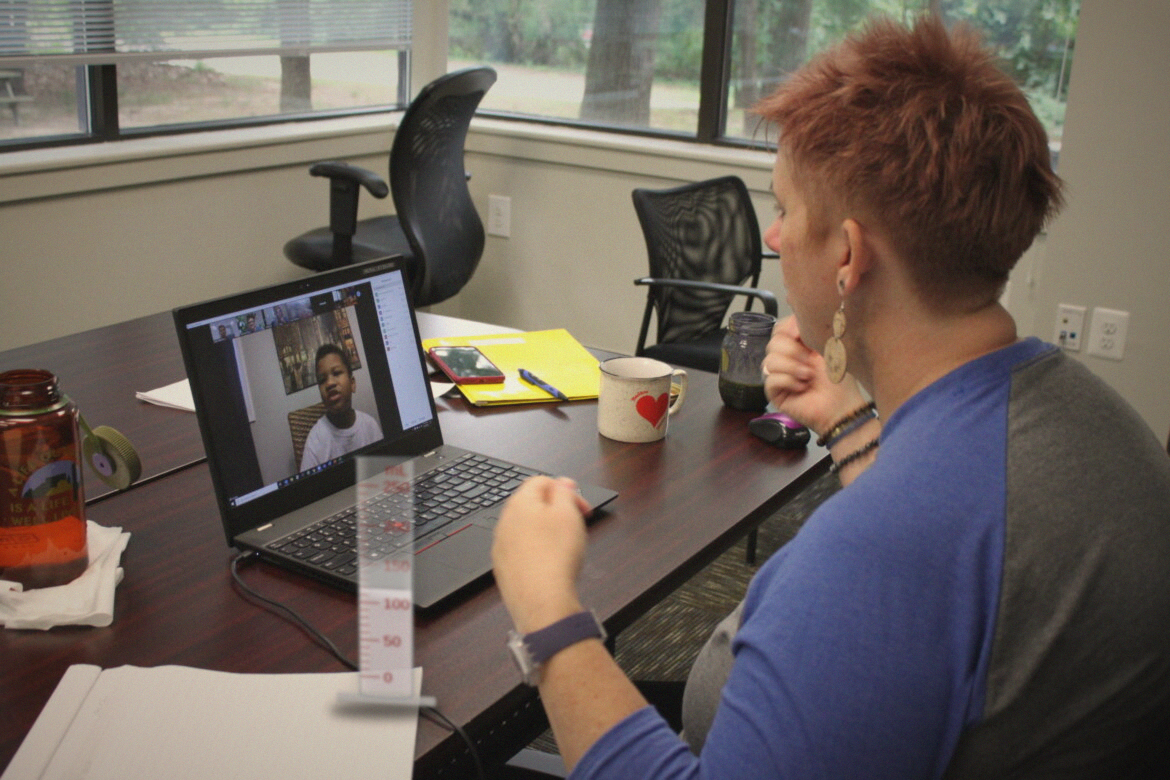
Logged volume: 120 mL
